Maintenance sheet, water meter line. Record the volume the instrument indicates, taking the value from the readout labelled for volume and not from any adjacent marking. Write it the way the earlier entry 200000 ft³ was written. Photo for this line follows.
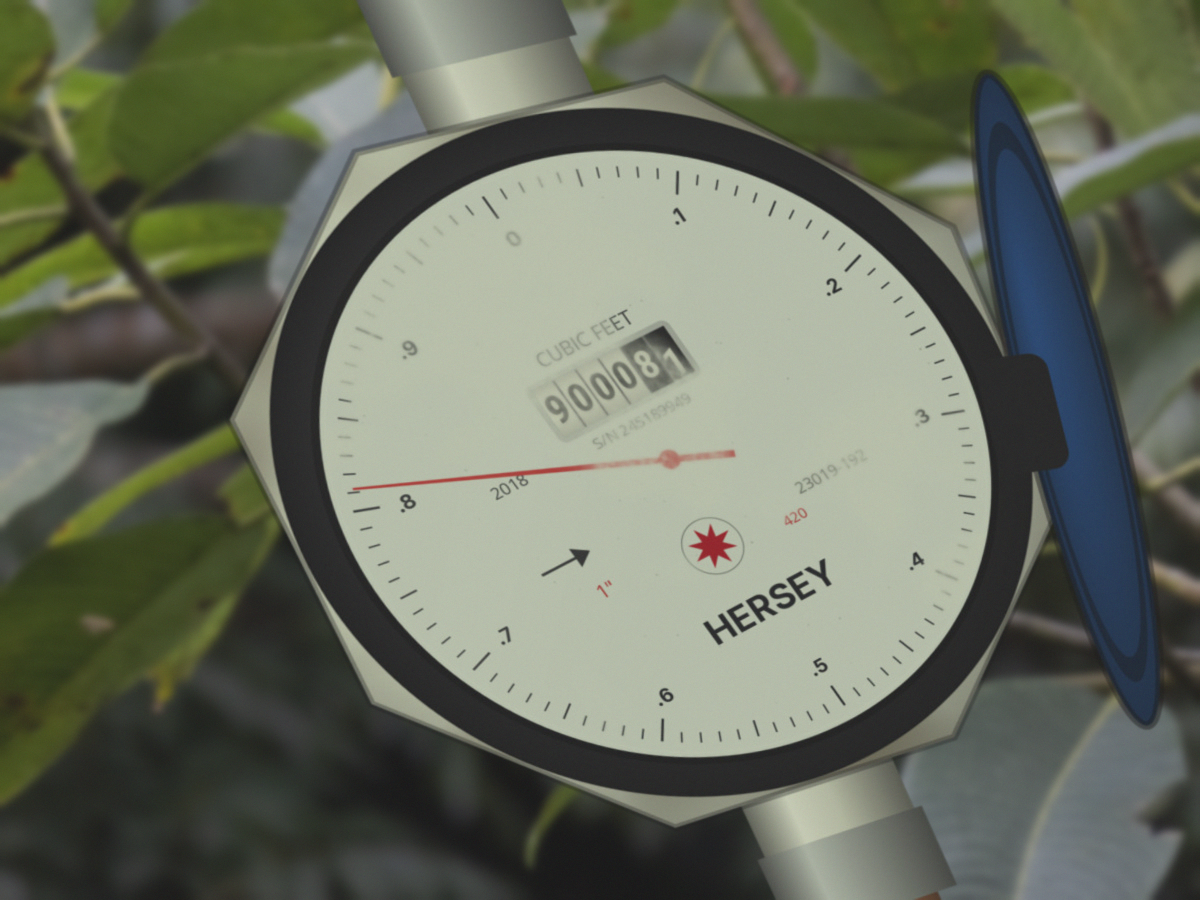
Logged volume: 900080.81 ft³
